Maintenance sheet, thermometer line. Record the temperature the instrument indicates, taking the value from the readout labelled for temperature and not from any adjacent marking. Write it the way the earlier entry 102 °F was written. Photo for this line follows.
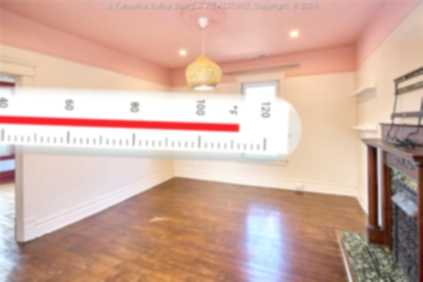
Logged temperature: 112 °F
